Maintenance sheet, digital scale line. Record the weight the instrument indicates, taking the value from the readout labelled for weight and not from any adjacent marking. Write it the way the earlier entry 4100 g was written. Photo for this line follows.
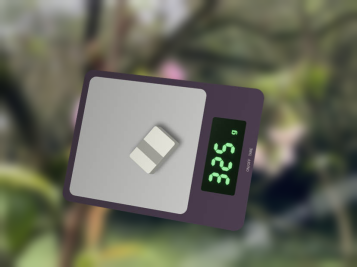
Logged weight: 325 g
